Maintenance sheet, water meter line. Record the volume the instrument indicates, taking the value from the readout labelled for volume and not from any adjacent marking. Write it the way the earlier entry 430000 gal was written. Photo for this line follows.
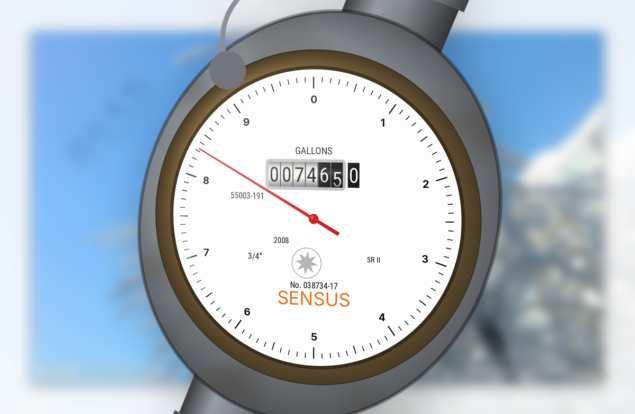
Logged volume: 74648.3 gal
